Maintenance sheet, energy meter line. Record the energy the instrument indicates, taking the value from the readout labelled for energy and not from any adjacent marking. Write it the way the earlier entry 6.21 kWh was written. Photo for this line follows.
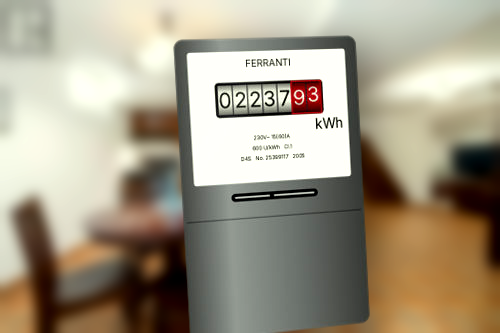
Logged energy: 2237.93 kWh
